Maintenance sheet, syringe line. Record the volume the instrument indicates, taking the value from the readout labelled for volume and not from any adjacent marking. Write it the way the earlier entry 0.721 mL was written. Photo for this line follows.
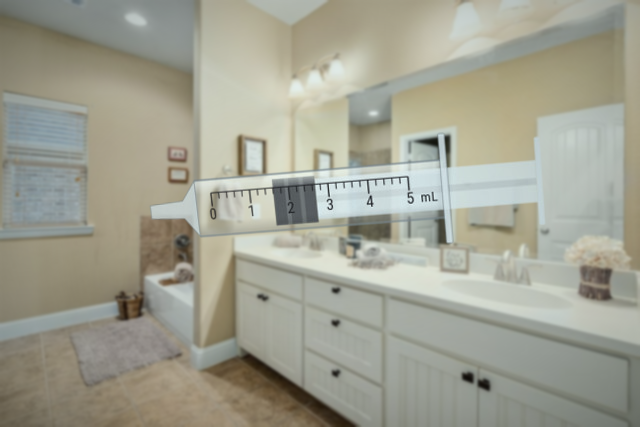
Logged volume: 1.6 mL
